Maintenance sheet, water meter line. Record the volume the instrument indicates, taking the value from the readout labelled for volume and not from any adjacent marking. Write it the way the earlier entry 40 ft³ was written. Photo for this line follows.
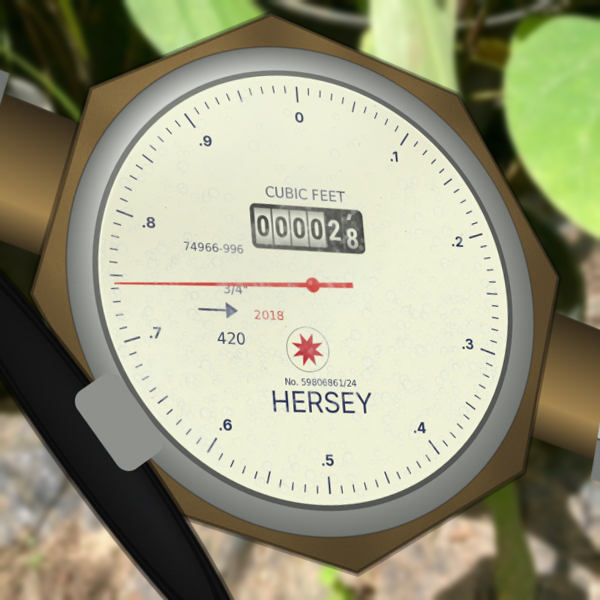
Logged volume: 27.74 ft³
